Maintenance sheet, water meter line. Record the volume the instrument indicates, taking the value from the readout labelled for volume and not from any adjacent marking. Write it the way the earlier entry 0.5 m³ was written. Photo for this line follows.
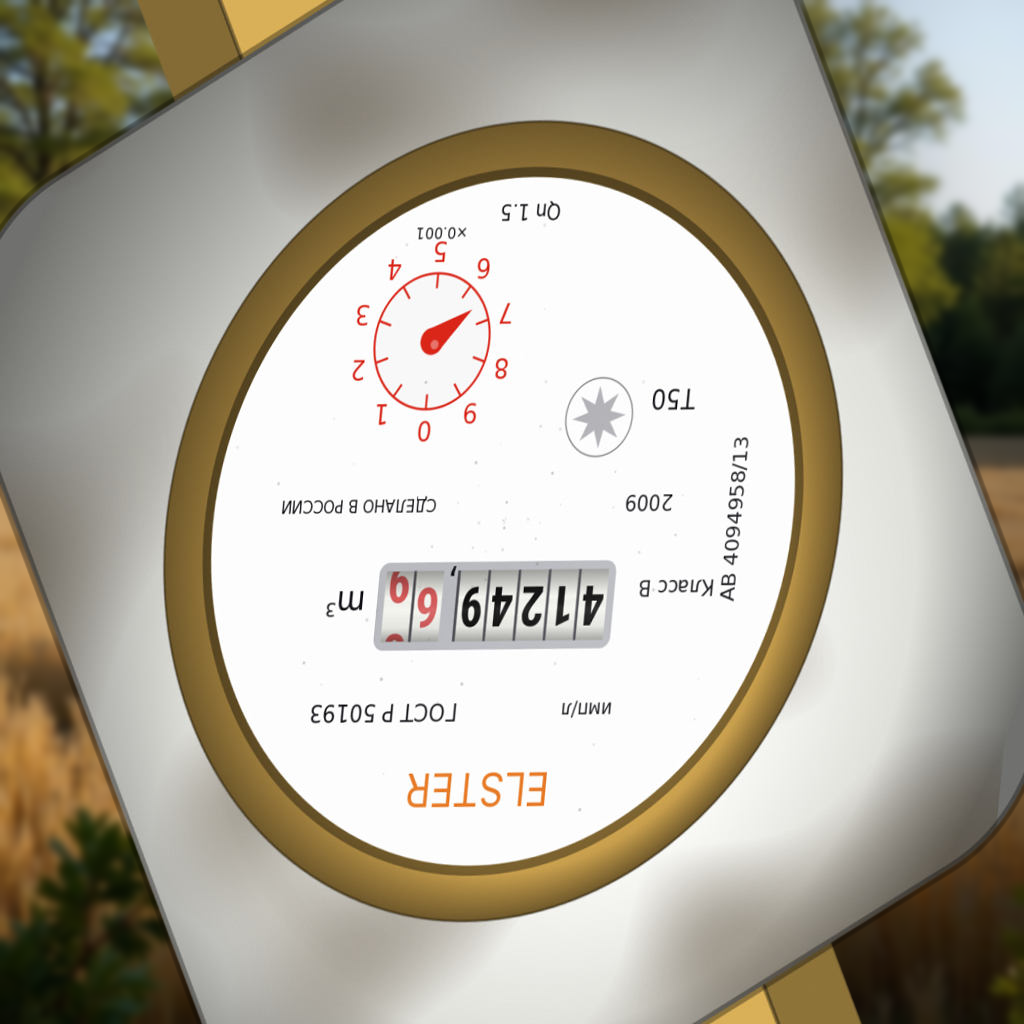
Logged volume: 41249.686 m³
